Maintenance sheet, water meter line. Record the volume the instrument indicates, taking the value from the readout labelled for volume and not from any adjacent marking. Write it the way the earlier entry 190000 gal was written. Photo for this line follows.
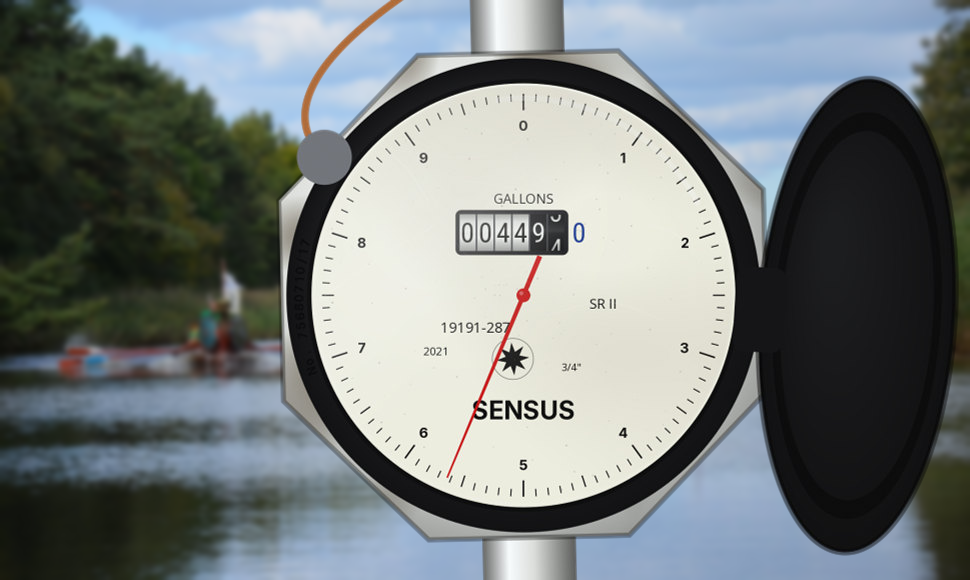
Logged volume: 44935.6 gal
